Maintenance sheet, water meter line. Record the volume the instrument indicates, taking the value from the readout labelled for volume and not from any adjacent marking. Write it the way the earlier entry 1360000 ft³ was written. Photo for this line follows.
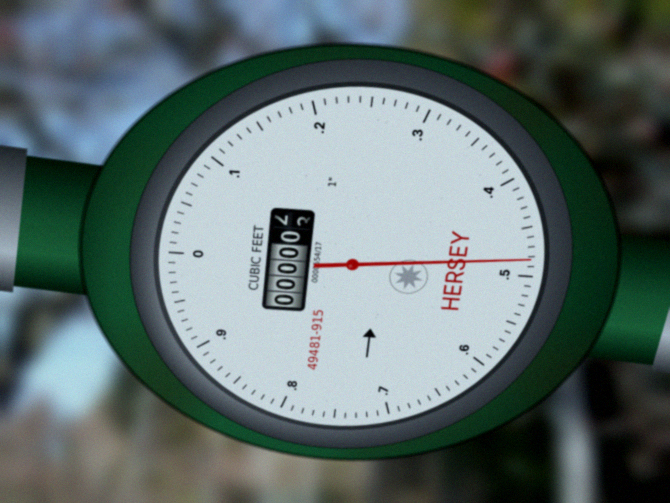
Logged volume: 2.48 ft³
